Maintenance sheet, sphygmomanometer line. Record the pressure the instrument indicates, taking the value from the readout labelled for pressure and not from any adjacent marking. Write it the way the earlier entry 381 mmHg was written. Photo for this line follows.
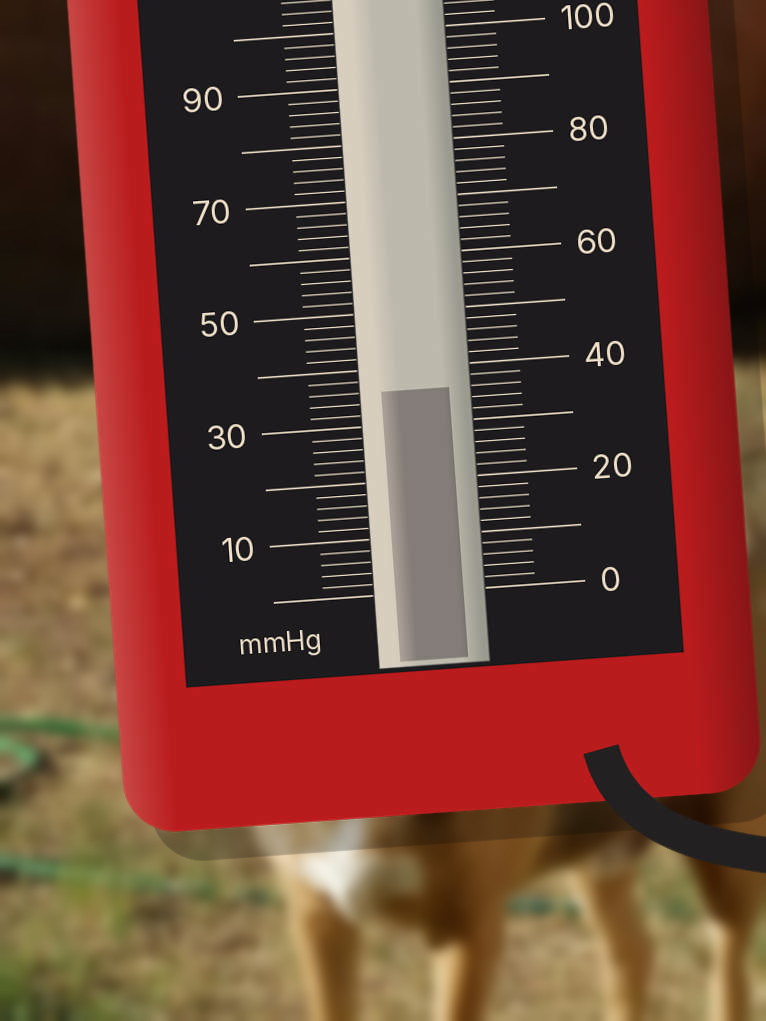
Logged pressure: 36 mmHg
